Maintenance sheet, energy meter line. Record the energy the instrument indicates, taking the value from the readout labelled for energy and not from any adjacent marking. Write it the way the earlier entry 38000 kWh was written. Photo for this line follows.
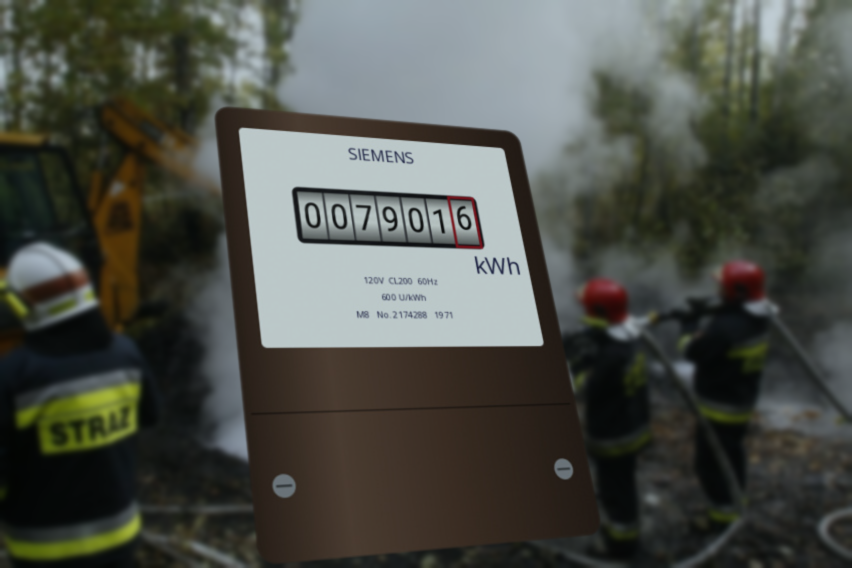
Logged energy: 7901.6 kWh
